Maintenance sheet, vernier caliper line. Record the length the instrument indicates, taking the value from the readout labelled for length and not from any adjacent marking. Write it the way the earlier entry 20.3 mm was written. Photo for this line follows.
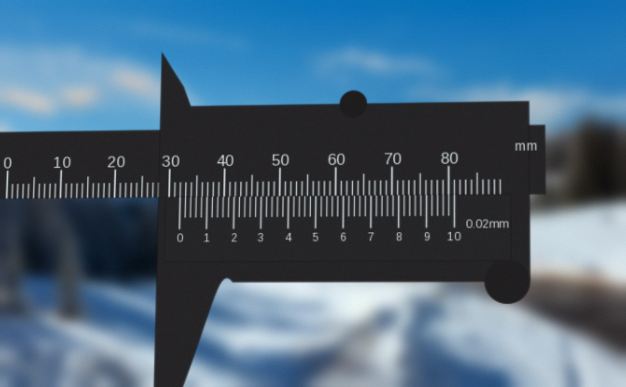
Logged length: 32.0 mm
